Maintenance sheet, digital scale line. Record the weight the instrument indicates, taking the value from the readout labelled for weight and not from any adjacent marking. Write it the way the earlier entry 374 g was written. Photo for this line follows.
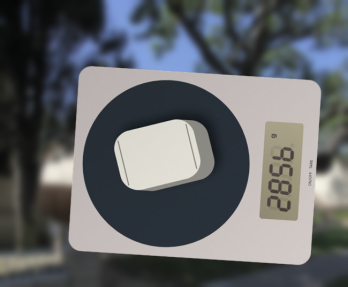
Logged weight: 2856 g
